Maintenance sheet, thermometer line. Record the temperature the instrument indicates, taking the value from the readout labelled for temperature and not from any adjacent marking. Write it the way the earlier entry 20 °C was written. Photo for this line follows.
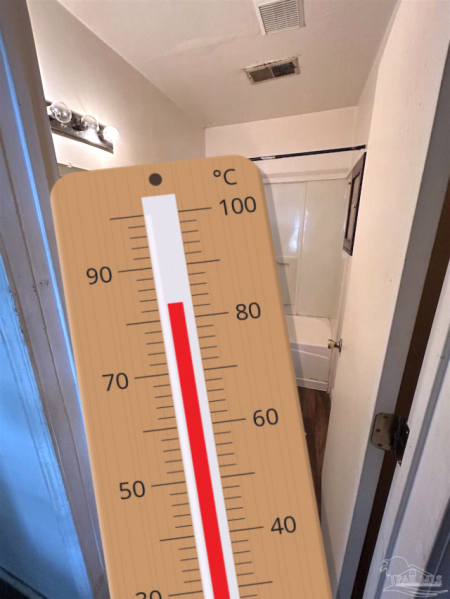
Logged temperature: 83 °C
